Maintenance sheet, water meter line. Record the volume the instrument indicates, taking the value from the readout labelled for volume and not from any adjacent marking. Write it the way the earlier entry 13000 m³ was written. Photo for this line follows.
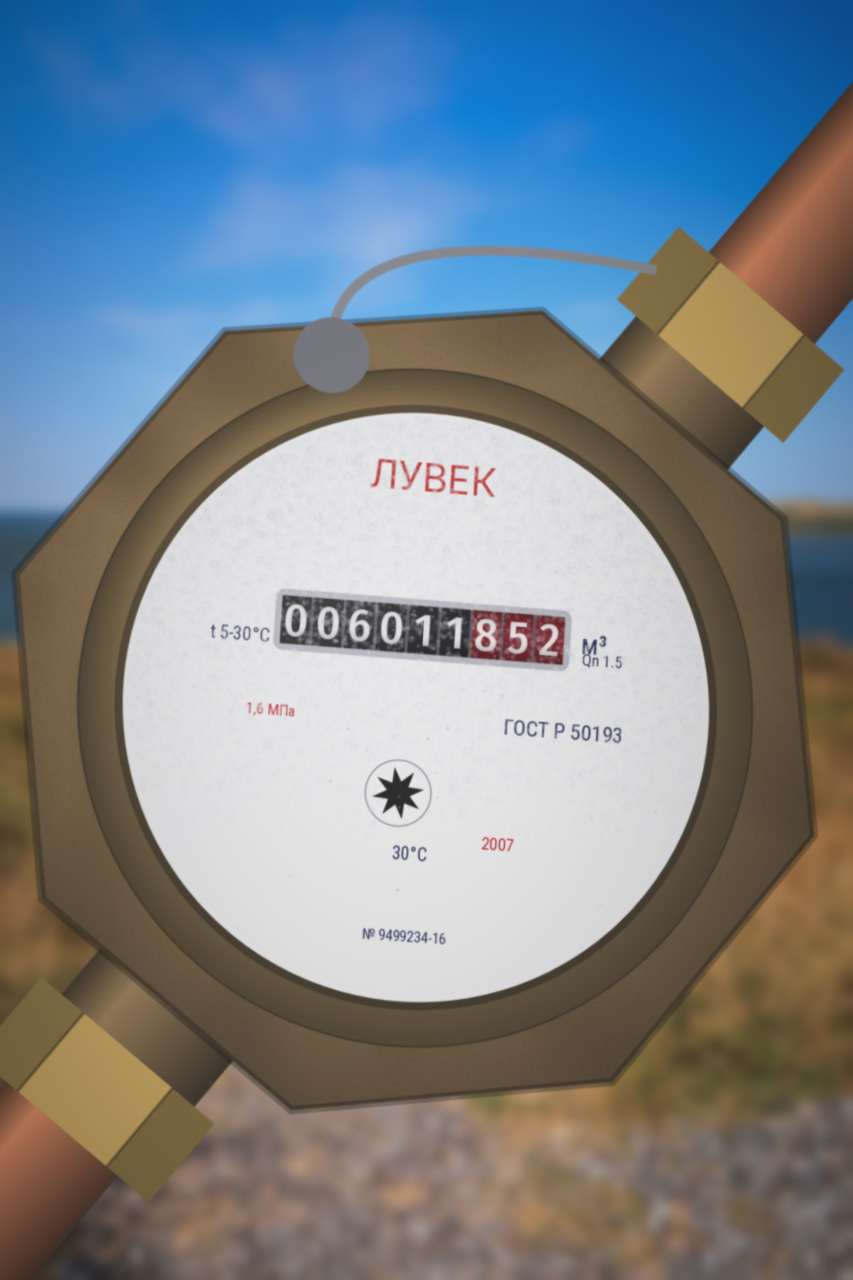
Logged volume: 6011.852 m³
